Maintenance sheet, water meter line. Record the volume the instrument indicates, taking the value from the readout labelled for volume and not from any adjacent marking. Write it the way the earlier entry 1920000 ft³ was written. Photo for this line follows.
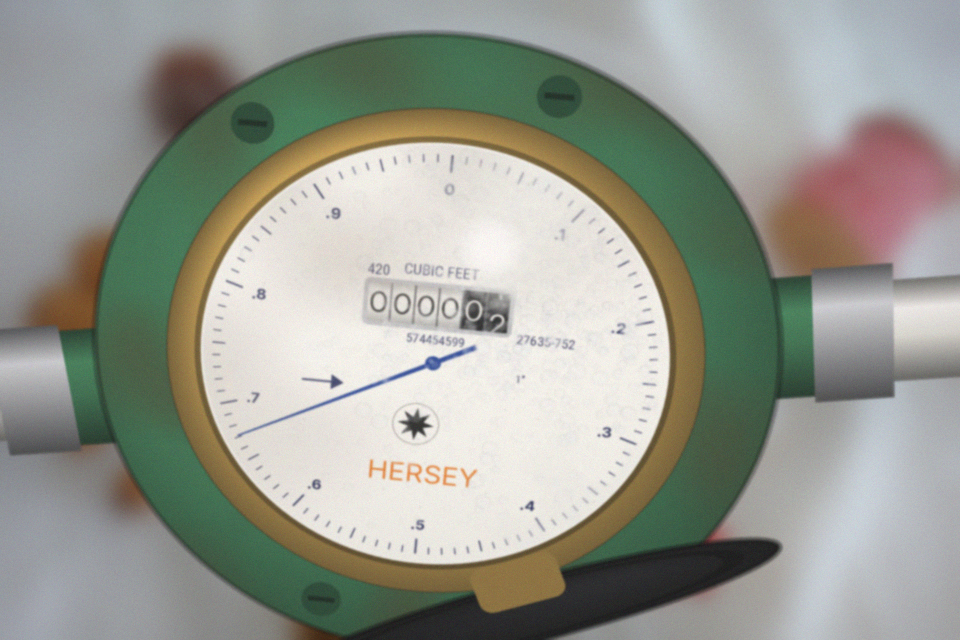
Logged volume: 1.67 ft³
